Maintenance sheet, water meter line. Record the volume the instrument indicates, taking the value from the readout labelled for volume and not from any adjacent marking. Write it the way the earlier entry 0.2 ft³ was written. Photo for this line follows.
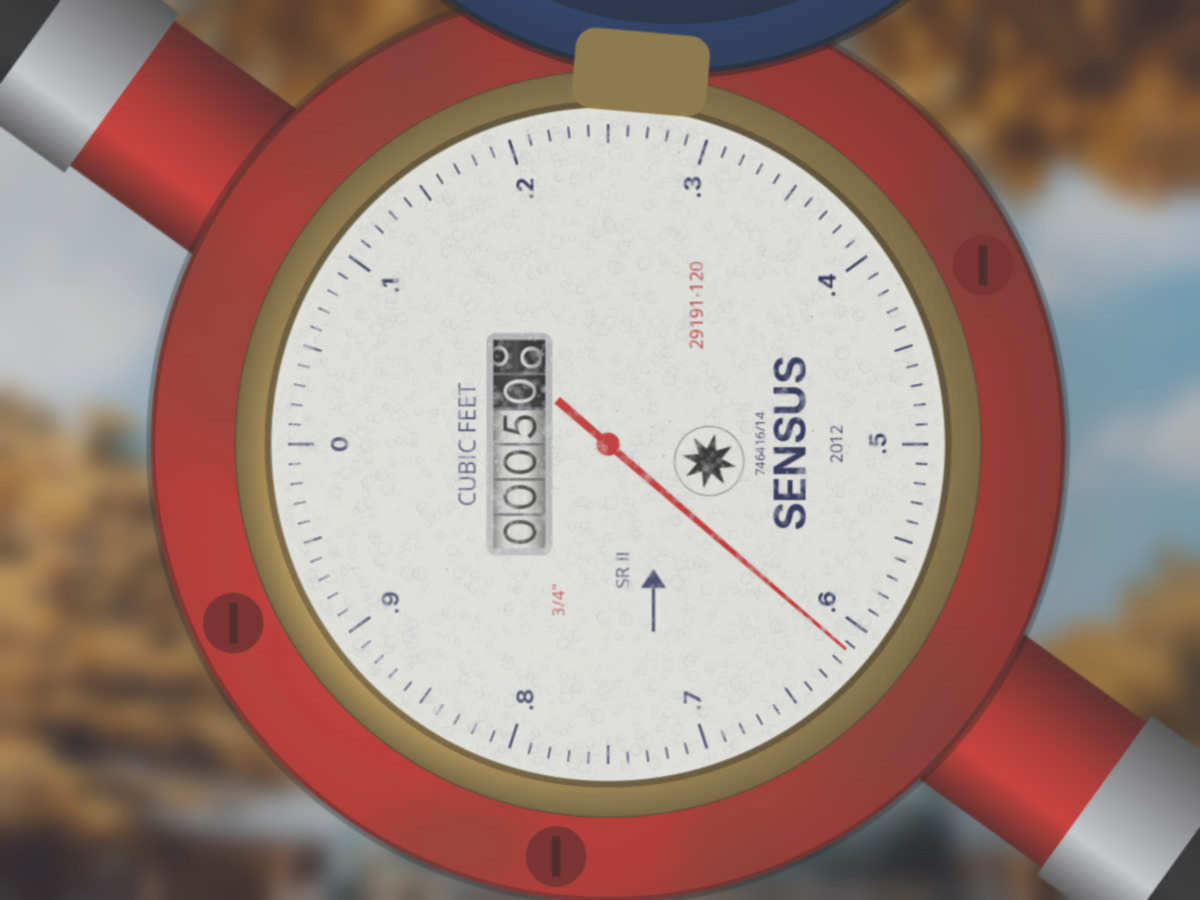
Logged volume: 508.61 ft³
